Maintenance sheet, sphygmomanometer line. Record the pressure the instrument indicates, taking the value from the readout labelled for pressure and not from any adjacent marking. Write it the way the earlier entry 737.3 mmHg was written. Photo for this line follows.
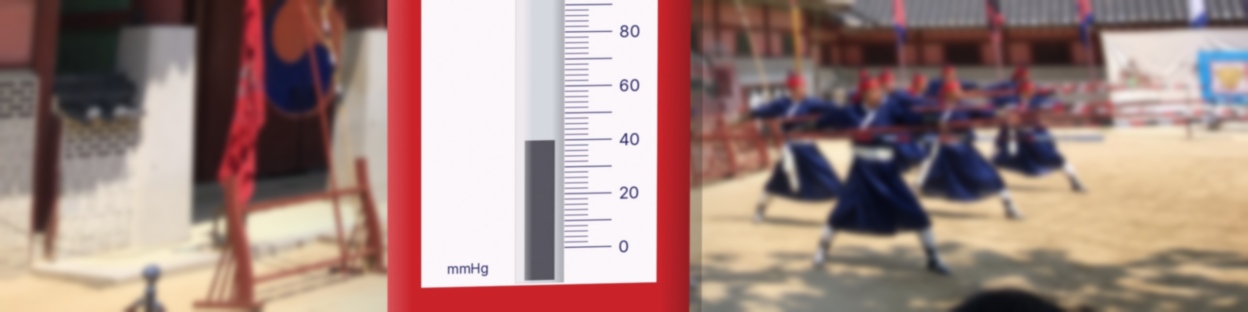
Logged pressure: 40 mmHg
